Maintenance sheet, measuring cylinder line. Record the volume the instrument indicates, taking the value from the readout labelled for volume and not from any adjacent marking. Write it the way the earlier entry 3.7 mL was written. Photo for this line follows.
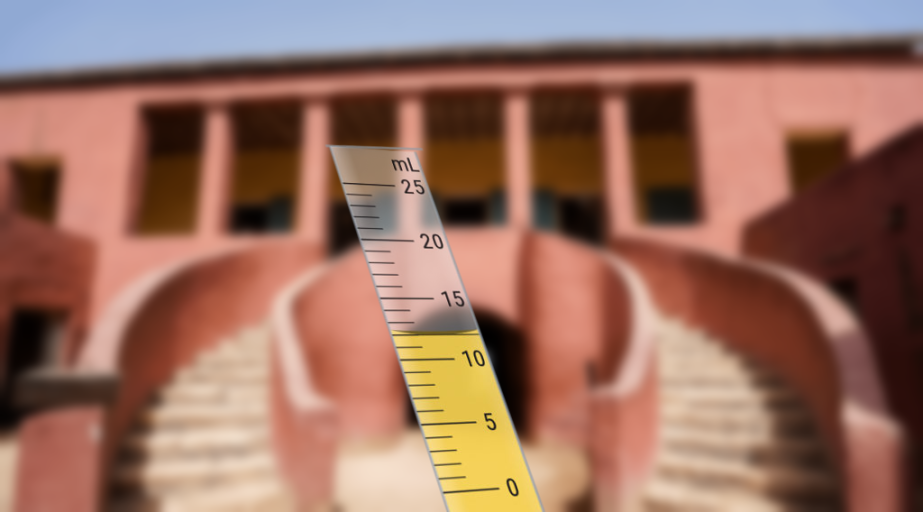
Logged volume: 12 mL
